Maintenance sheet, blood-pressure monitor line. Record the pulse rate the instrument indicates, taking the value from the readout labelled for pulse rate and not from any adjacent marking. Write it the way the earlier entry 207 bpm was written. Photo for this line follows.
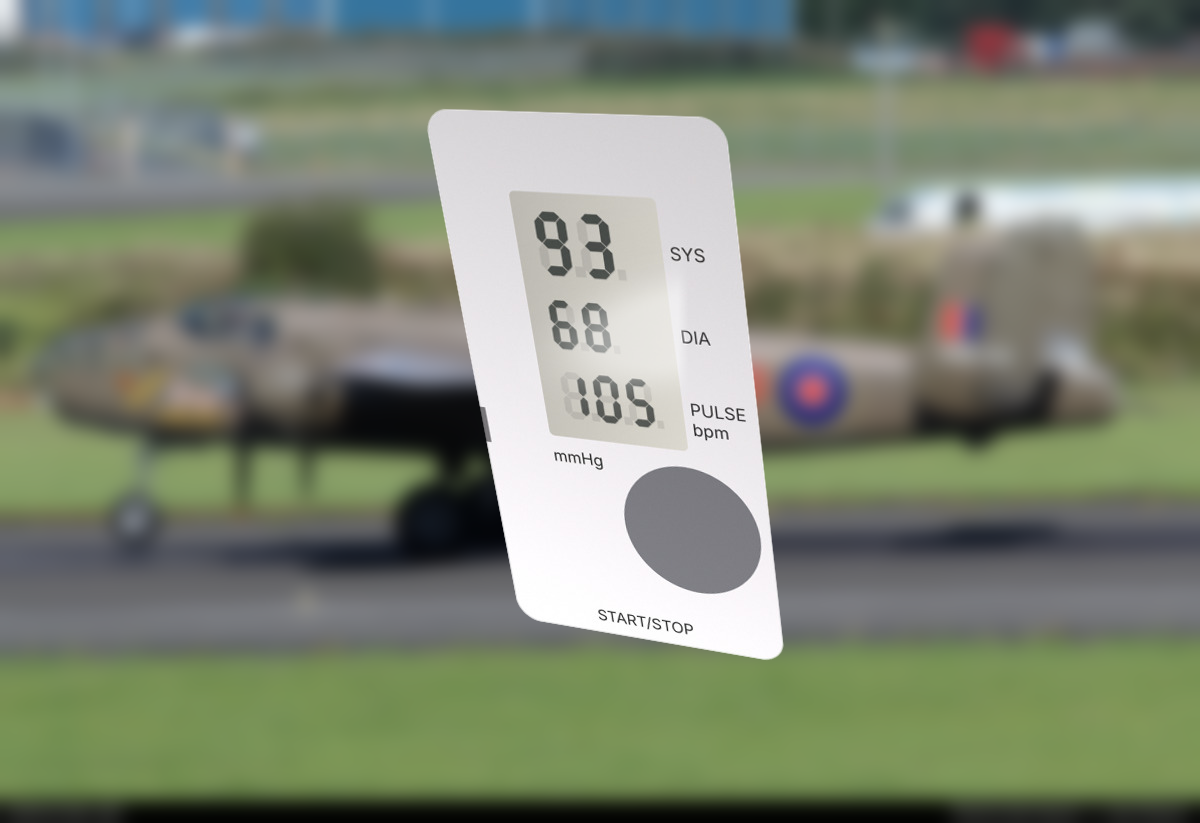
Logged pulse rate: 105 bpm
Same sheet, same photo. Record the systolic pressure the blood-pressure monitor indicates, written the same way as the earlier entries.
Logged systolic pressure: 93 mmHg
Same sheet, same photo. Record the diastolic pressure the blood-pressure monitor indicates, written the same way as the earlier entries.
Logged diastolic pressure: 68 mmHg
